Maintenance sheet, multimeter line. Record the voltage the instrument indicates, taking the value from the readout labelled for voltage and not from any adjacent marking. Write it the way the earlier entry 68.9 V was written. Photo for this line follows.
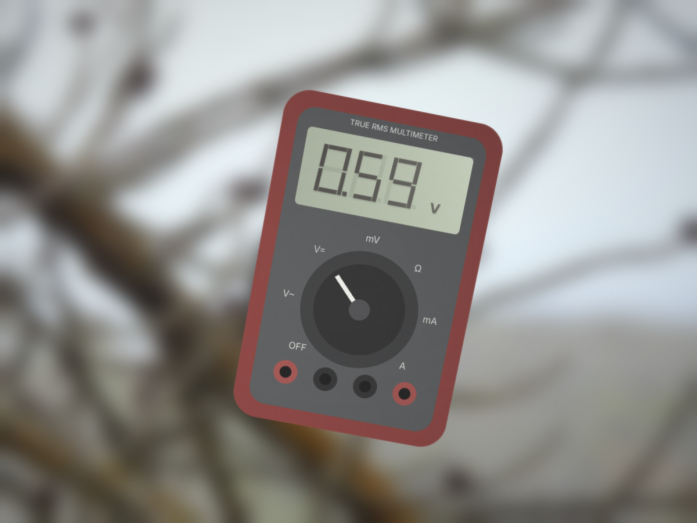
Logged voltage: 0.59 V
